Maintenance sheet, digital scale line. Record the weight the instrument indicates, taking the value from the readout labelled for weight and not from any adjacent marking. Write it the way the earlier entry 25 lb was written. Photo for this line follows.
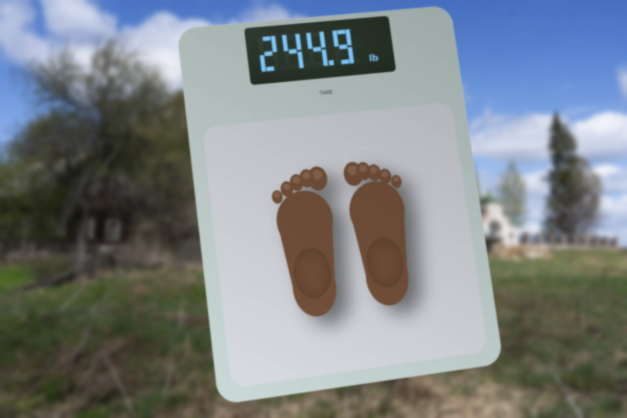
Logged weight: 244.9 lb
